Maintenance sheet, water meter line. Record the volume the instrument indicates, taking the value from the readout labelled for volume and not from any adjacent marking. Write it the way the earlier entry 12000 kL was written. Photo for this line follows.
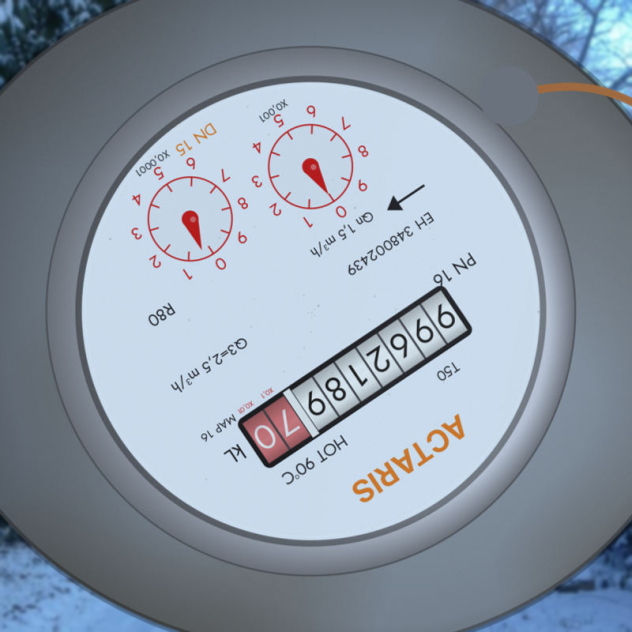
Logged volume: 9962189.7000 kL
